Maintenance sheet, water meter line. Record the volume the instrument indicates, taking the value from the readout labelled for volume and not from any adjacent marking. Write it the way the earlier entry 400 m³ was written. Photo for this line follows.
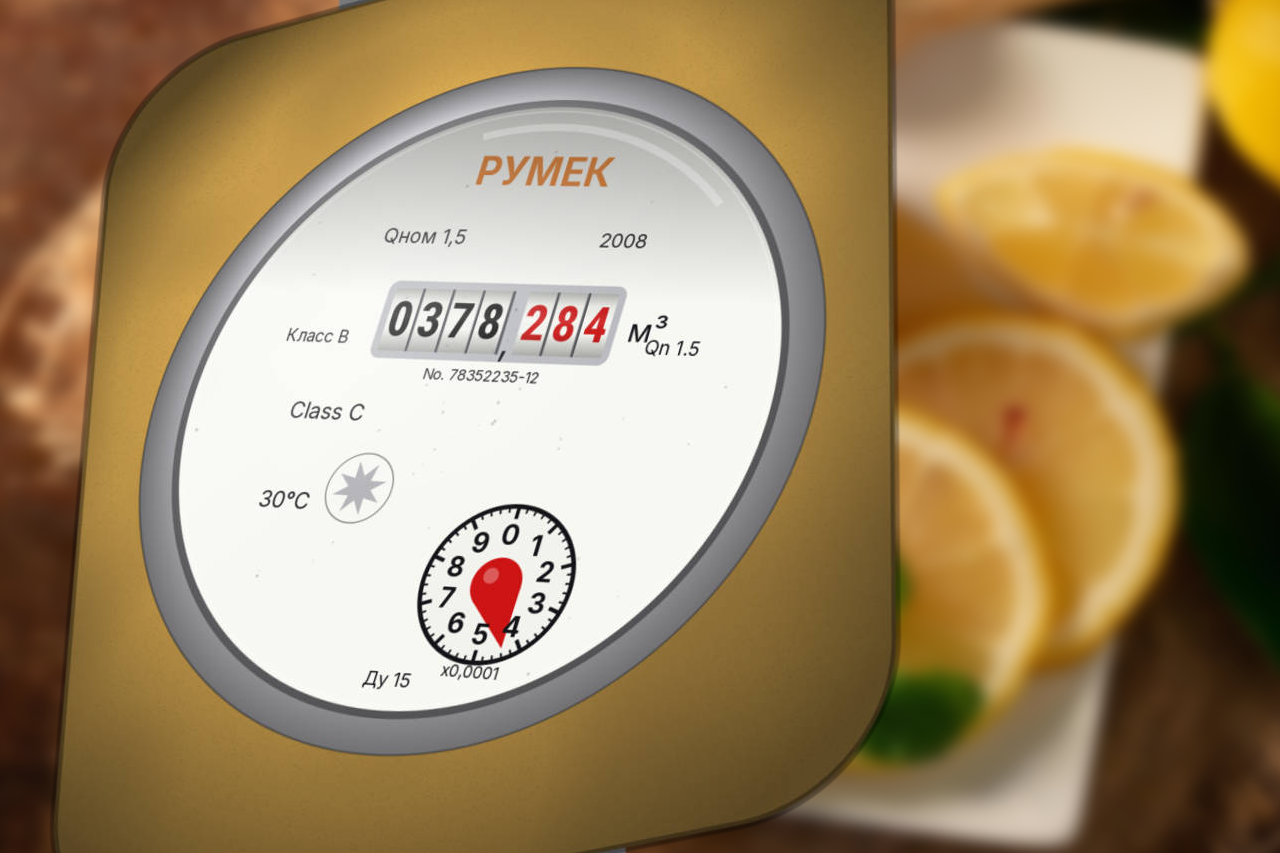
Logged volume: 378.2844 m³
